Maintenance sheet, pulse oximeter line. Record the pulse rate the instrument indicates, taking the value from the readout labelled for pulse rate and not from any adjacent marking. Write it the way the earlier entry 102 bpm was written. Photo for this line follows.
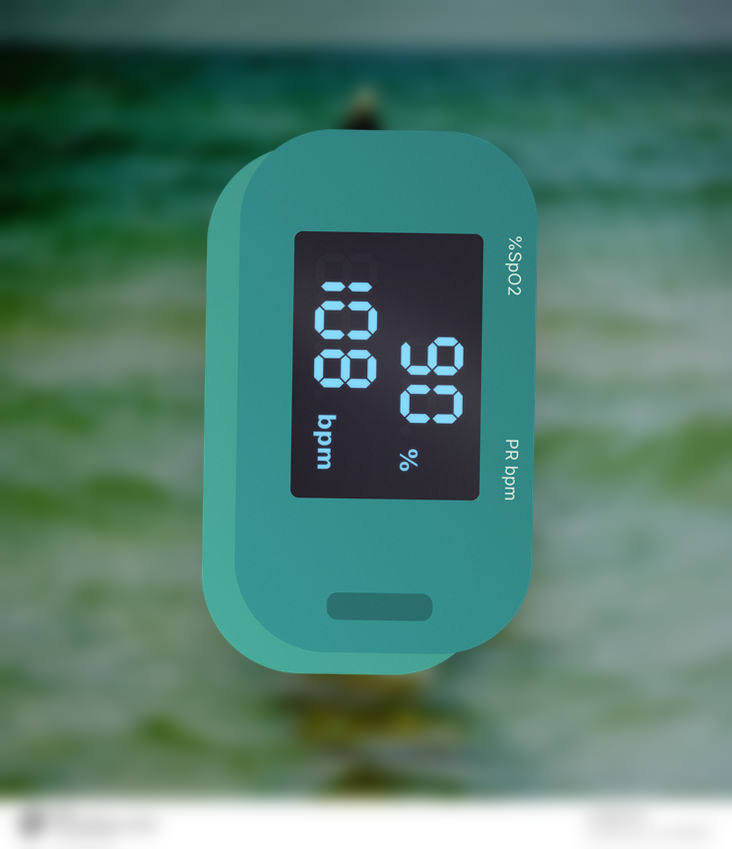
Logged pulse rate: 108 bpm
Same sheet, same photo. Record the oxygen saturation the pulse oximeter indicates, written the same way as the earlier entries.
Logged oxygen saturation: 90 %
